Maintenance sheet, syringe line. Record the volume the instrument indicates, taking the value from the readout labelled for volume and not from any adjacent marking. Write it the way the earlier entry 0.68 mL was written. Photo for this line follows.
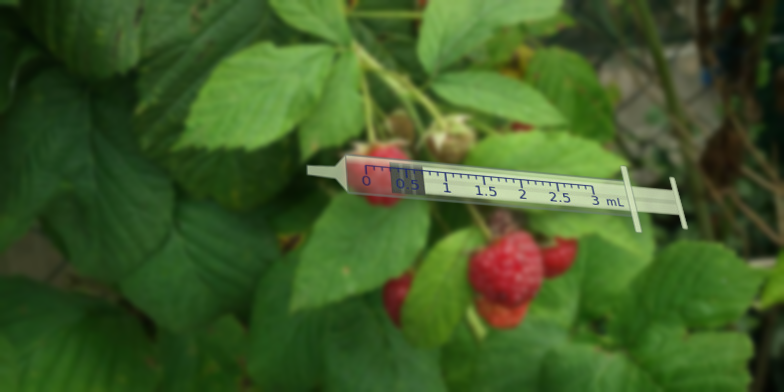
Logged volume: 0.3 mL
